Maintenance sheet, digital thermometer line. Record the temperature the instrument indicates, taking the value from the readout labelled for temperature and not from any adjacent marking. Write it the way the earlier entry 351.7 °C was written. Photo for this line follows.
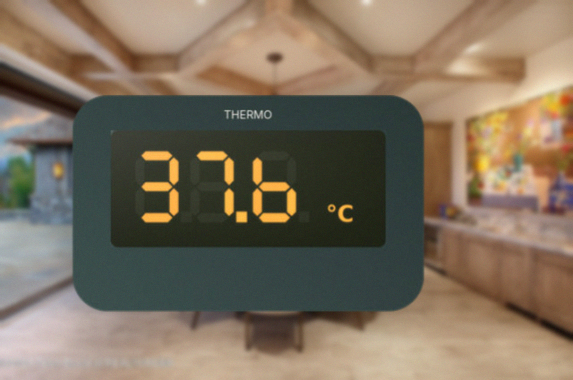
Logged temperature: 37.6 °C
